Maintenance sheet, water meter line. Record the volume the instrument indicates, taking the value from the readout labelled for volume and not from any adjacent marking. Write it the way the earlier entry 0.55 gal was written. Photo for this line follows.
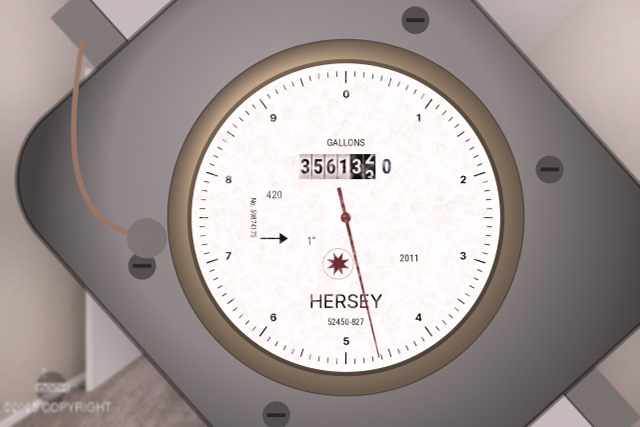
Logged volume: 3561324.6 gal
